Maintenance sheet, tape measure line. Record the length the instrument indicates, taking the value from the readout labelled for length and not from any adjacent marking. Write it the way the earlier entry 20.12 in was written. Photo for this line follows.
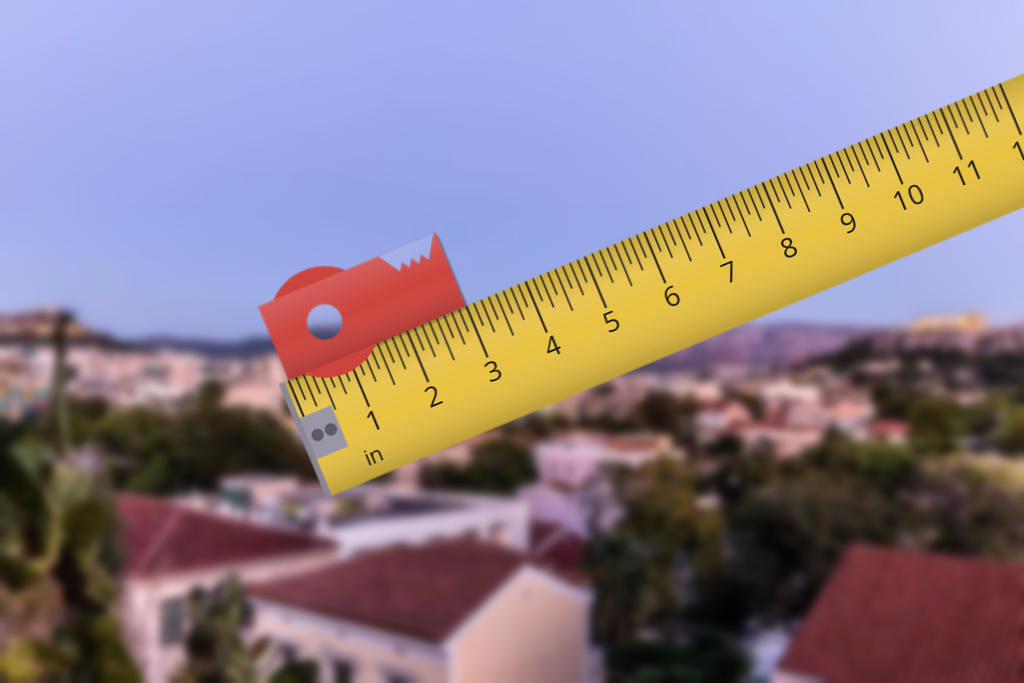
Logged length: 3 in
